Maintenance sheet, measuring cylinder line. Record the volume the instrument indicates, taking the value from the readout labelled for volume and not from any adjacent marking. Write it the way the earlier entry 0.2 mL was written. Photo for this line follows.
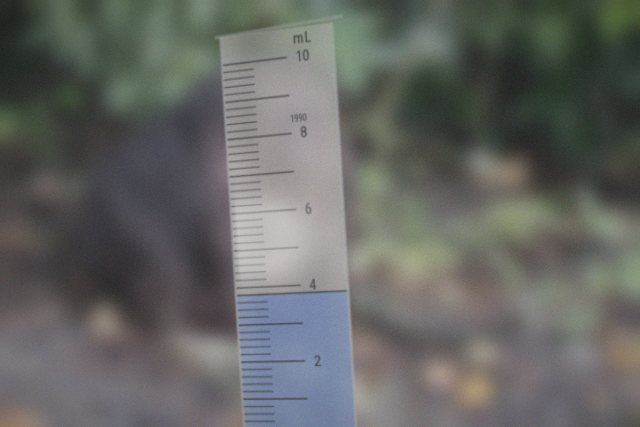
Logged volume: 3.8 mL
